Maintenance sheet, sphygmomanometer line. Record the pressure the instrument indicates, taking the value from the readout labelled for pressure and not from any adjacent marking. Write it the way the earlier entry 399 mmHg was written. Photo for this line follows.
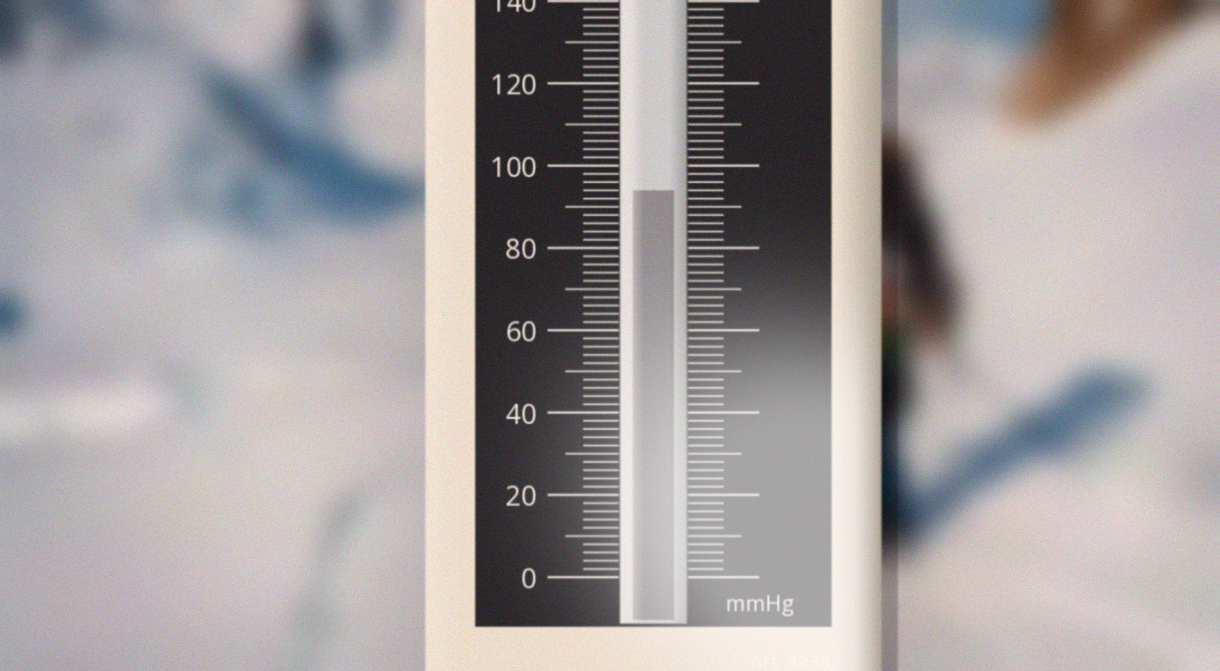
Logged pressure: 94 mmHg
